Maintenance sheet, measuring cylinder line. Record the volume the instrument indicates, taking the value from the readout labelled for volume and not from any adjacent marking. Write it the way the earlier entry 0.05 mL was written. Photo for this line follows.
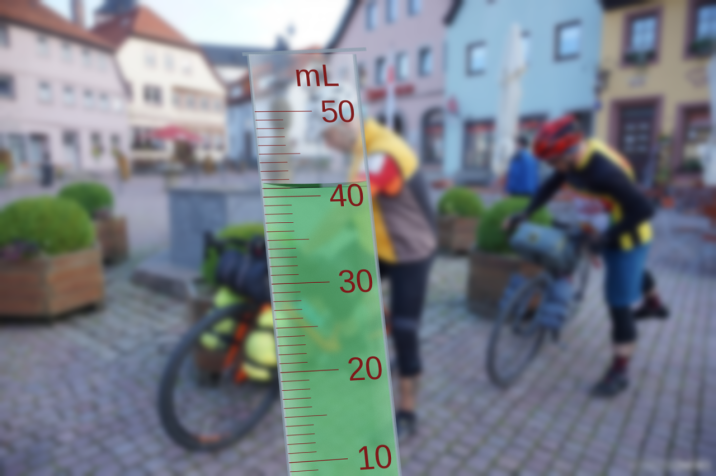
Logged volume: 41 mL
